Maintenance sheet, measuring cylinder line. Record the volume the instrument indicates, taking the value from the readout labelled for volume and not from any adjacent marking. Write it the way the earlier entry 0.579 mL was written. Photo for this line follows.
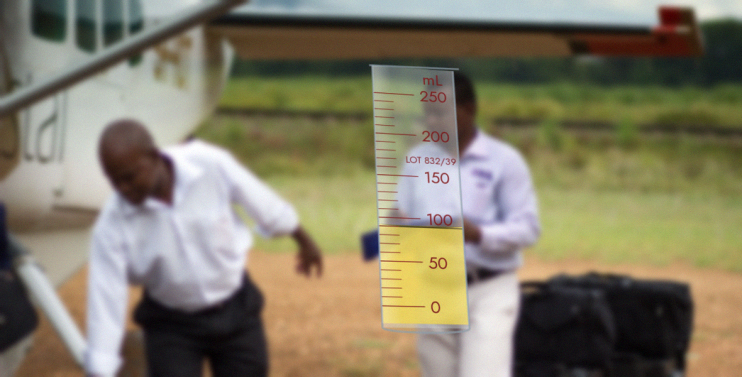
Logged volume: 90 mL
